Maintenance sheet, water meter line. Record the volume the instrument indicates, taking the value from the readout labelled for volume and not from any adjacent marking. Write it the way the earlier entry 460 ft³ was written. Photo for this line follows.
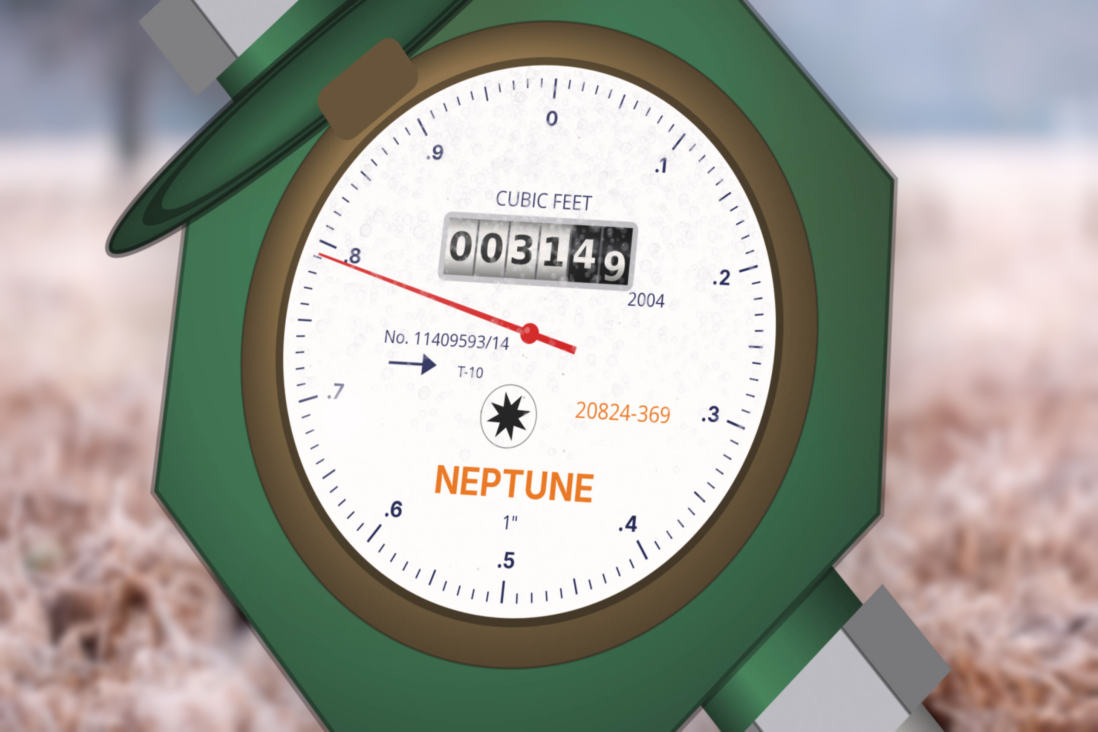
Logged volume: 3148.79 ft³
